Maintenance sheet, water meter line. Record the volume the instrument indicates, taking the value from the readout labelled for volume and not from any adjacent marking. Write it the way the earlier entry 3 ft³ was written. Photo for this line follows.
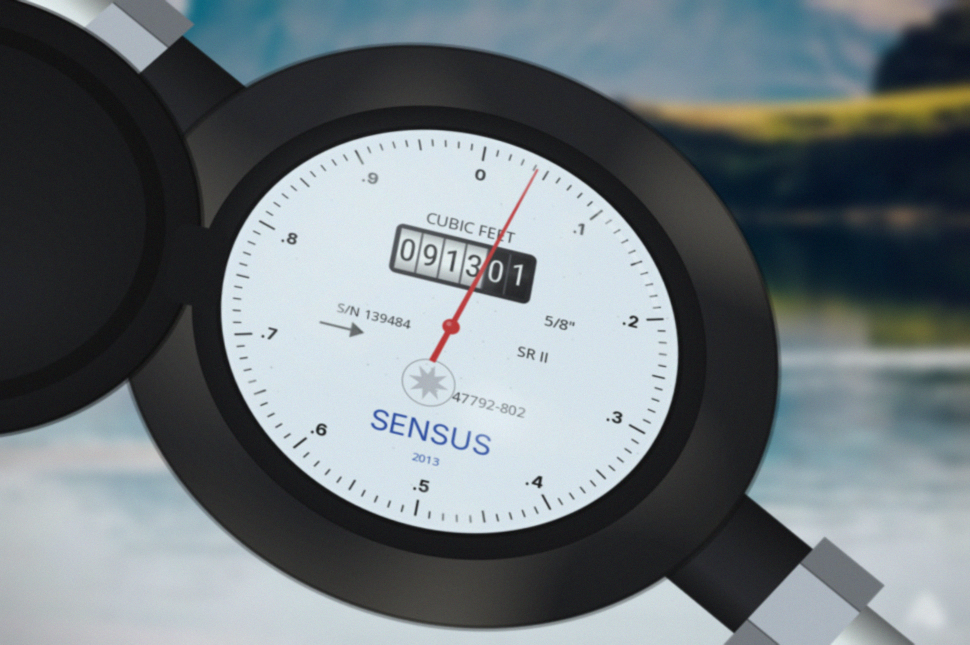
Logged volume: 91301.04 ft³
